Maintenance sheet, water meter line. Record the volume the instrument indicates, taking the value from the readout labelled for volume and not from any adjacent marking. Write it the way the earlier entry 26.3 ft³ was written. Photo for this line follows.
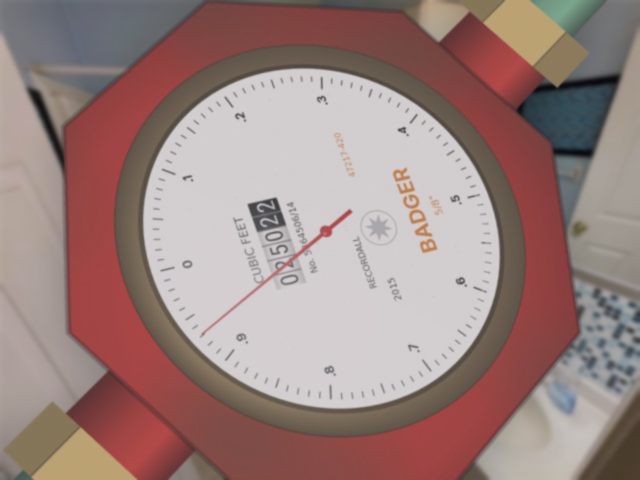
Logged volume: 25021.93 ft³
